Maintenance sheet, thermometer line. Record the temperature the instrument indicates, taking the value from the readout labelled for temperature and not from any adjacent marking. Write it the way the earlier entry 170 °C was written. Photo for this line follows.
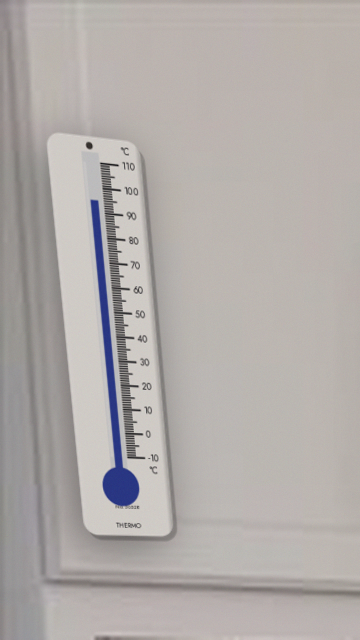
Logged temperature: 95 °C
